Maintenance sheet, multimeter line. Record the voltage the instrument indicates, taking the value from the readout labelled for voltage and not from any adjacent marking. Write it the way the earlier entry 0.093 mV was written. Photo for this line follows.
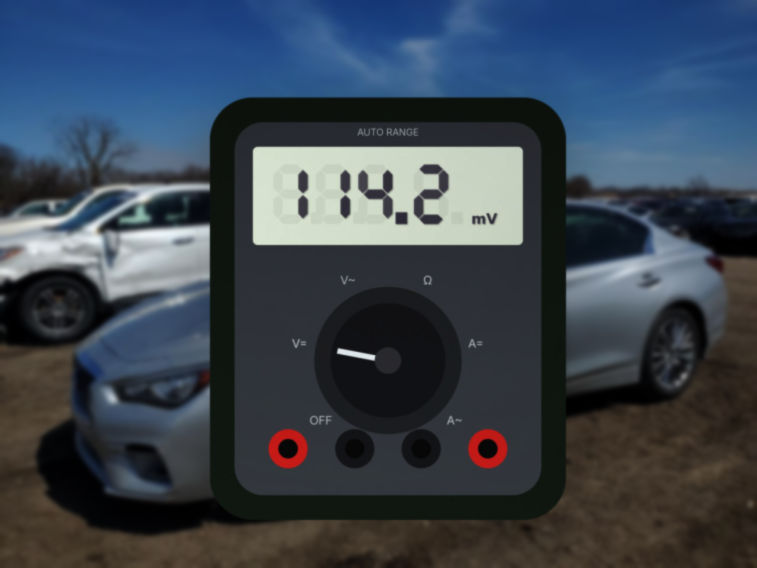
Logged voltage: 114.2 mV
